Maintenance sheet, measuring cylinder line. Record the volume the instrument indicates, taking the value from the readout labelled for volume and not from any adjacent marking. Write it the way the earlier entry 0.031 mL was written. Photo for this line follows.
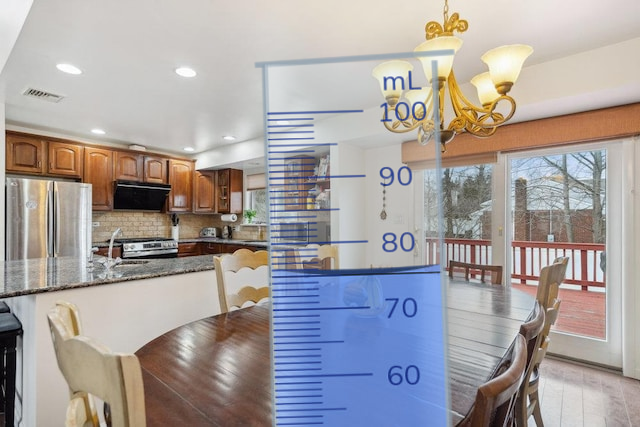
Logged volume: 75 mL
